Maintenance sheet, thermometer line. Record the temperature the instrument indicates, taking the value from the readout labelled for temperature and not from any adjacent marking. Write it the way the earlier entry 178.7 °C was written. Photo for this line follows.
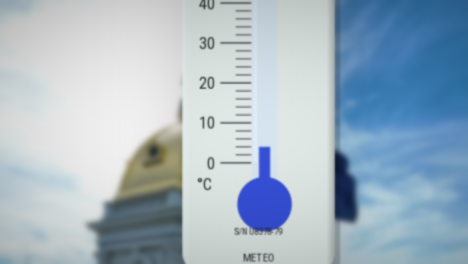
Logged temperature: 4 °C
